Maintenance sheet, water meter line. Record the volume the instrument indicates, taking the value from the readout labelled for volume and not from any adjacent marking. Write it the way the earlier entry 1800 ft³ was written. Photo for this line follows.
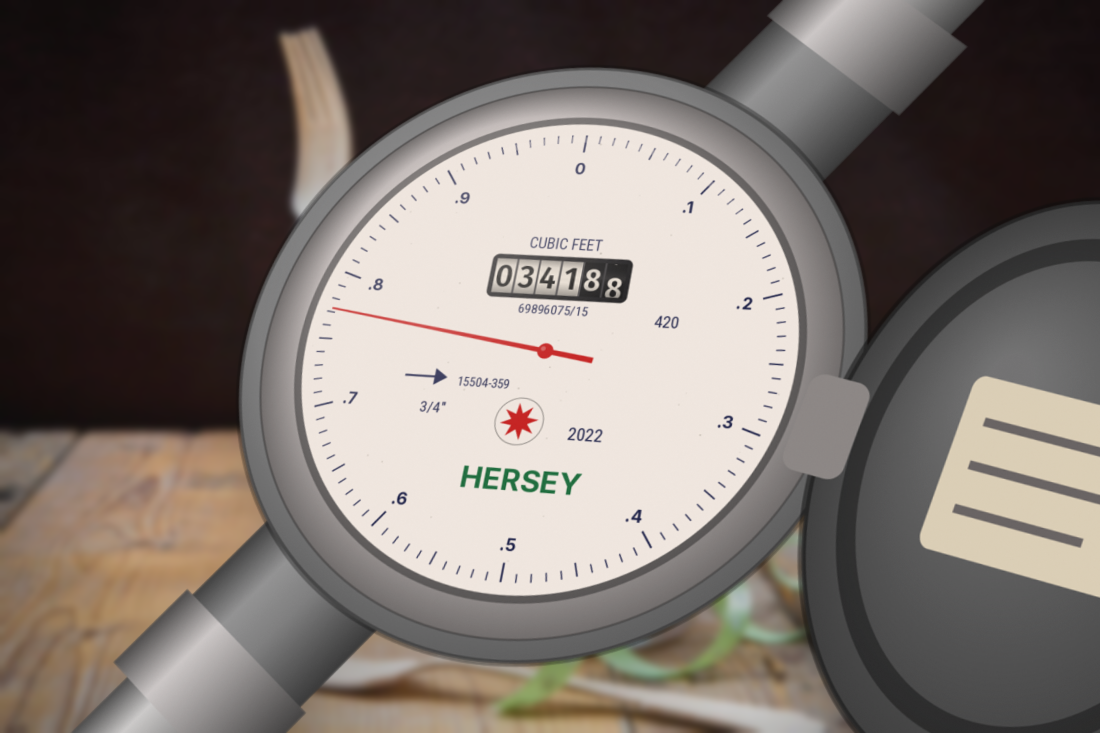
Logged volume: 34187.77 ft³
